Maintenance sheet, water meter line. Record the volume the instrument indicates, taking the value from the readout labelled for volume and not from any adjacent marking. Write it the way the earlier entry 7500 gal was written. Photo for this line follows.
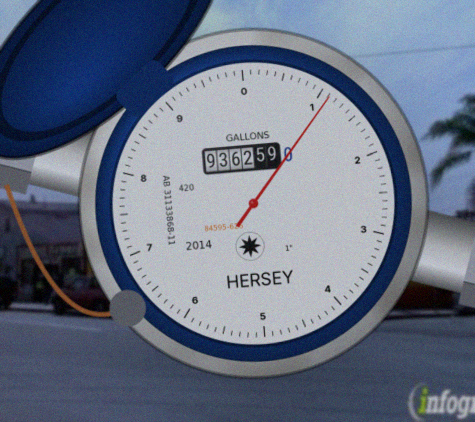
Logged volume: 9362591.1 gal
